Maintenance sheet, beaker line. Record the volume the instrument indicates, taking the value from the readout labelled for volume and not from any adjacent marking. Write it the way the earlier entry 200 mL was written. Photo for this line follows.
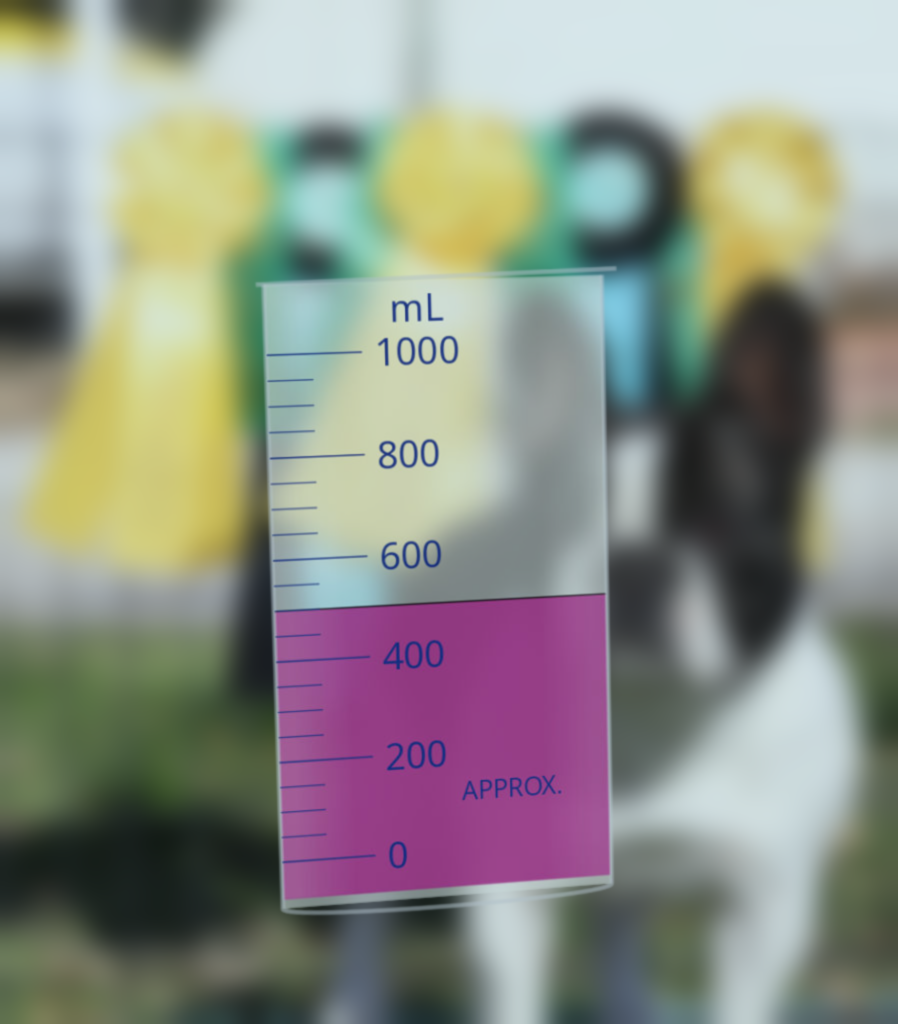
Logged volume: 500 mL
